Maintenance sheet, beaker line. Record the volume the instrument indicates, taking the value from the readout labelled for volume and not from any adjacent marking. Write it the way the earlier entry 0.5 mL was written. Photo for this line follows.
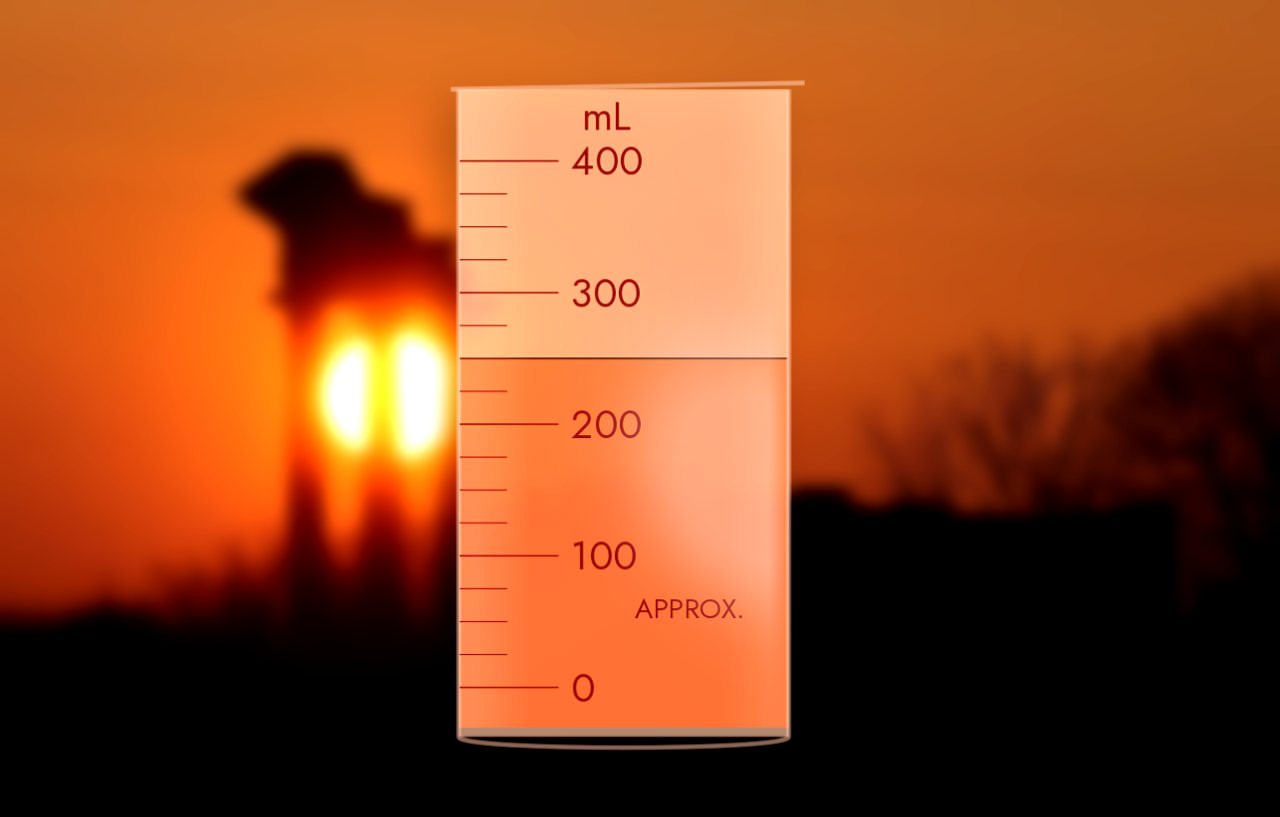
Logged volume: 250 mL
